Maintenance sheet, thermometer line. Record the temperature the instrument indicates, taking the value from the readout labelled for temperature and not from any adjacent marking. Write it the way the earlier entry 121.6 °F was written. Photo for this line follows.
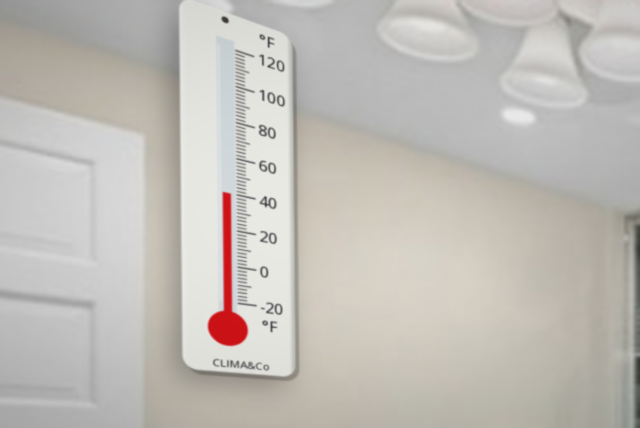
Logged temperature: 40 °F
